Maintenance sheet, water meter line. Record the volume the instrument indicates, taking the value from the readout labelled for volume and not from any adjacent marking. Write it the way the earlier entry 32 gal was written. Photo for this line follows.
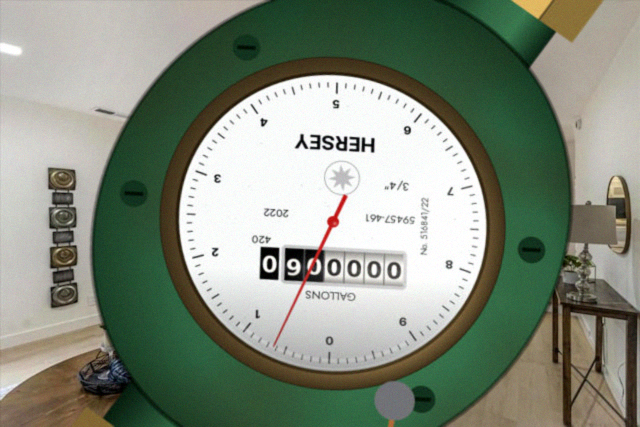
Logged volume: 60.6 gal
